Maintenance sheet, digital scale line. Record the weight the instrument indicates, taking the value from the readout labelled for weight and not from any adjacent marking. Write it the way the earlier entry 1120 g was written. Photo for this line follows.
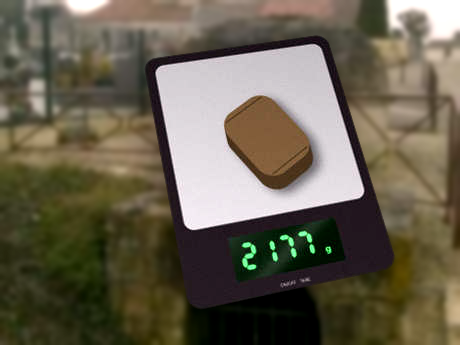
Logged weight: 2177 g
